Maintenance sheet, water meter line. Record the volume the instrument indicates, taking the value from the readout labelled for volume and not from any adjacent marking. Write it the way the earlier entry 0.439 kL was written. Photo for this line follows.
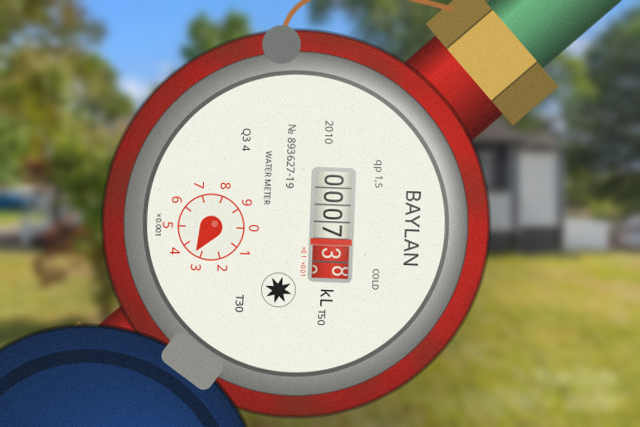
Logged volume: 7.383 kL
